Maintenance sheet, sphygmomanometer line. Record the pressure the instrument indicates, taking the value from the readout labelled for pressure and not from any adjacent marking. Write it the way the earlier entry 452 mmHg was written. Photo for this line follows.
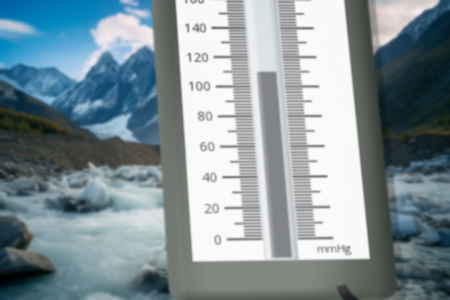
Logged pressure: 110 mmHg
